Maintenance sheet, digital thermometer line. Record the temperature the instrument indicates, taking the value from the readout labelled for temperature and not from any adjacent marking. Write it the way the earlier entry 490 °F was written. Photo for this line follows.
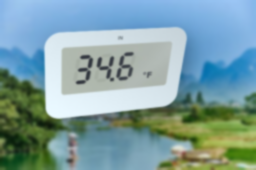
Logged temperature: 34.6 °F
